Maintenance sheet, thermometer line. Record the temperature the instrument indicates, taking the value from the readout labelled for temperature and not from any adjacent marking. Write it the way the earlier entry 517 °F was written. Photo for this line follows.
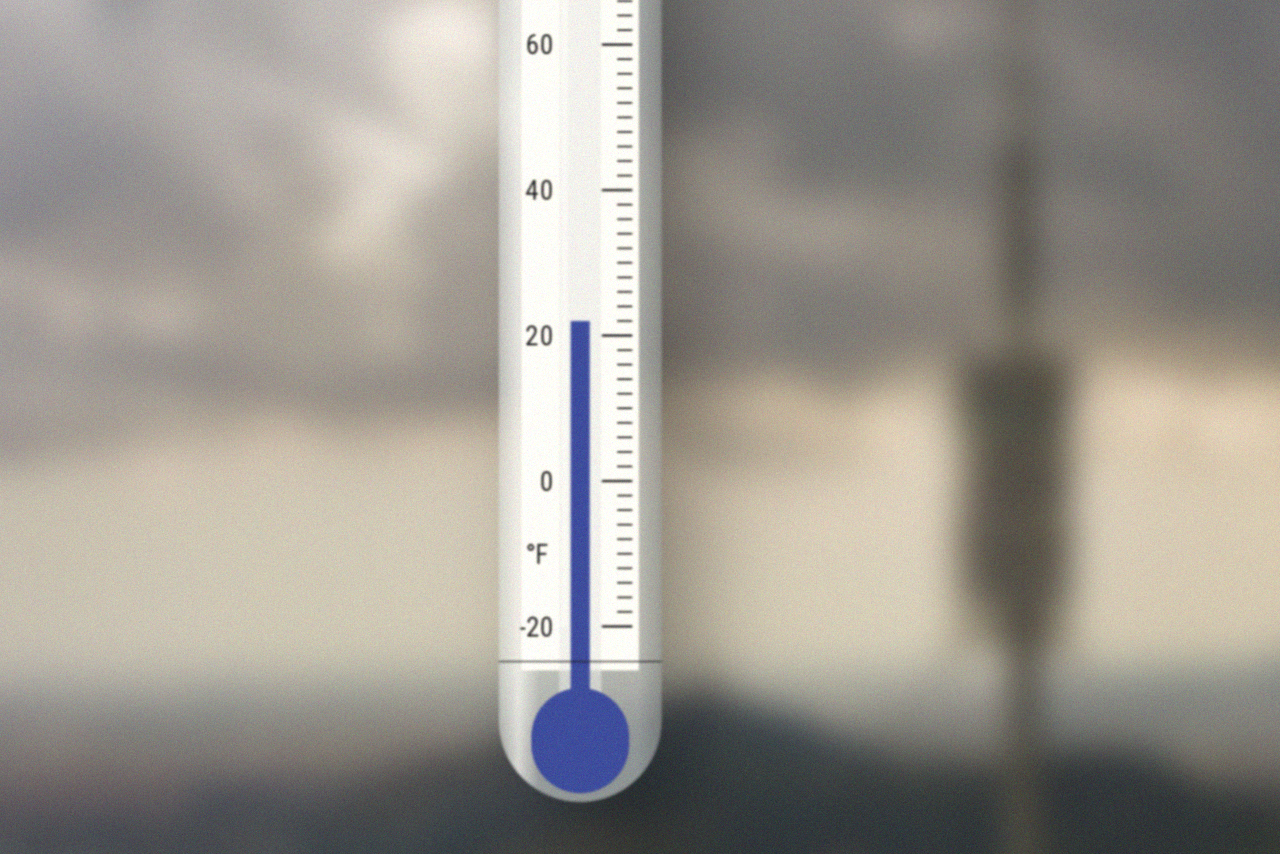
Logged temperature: 22 °F
